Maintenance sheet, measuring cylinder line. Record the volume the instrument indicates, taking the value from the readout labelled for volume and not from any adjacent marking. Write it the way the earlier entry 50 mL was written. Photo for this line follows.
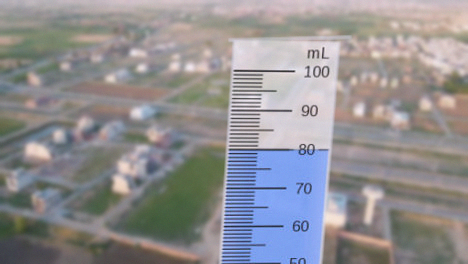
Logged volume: 80 mL
